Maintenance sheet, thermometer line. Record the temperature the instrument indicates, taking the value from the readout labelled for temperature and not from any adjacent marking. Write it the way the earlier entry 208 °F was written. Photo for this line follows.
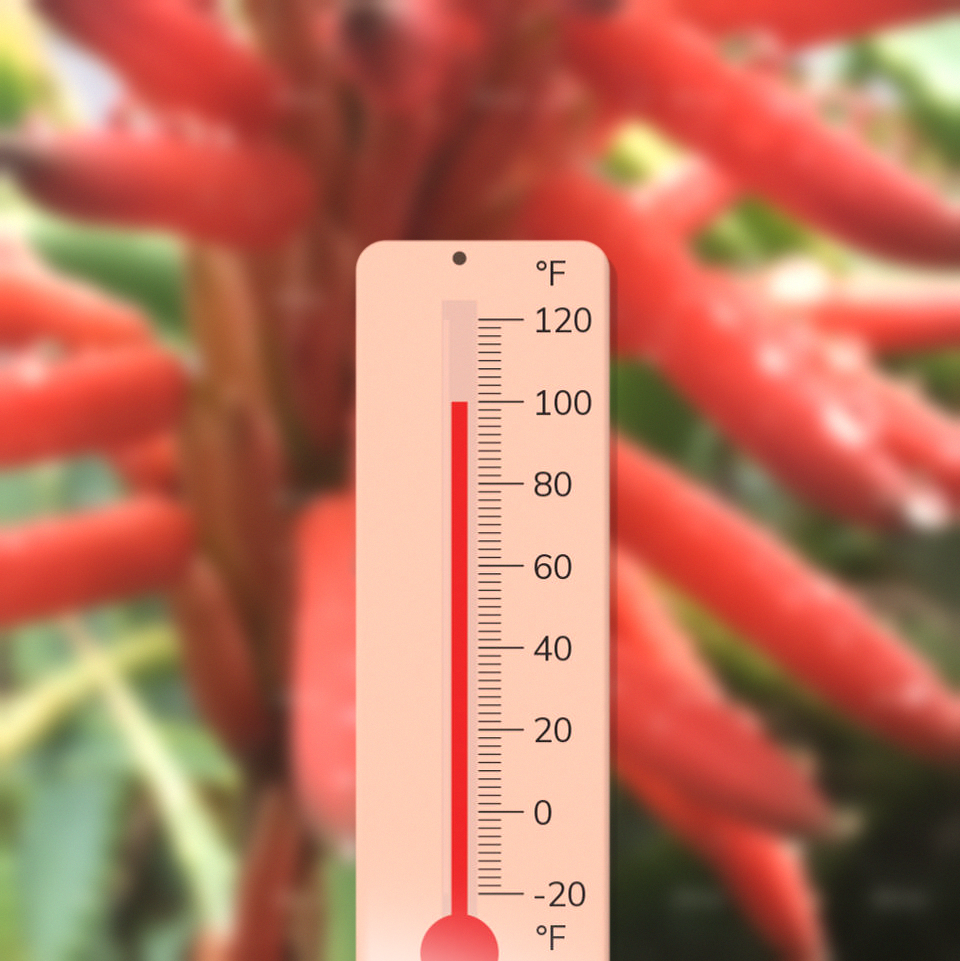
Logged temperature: 100 °F
